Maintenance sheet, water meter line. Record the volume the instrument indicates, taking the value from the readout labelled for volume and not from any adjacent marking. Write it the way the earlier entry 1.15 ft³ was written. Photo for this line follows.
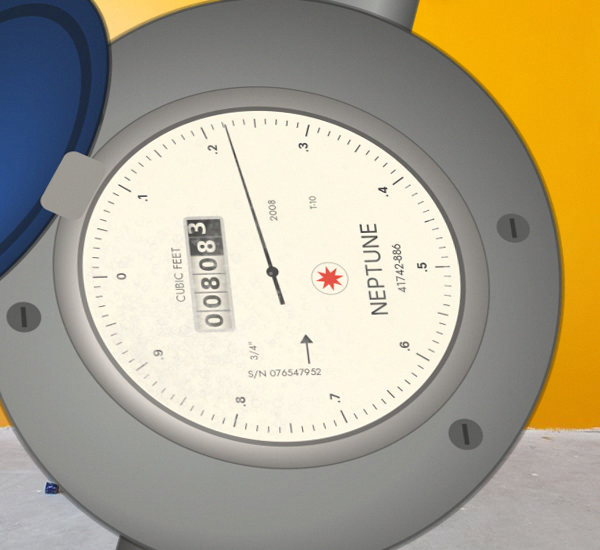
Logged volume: 8083.22 ft³
